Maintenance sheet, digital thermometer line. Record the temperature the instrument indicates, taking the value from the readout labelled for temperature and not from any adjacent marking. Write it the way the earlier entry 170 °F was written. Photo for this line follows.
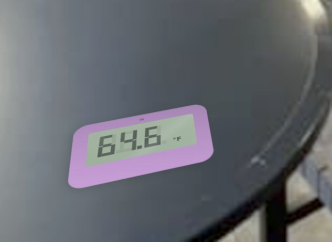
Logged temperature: 64.6 °F
